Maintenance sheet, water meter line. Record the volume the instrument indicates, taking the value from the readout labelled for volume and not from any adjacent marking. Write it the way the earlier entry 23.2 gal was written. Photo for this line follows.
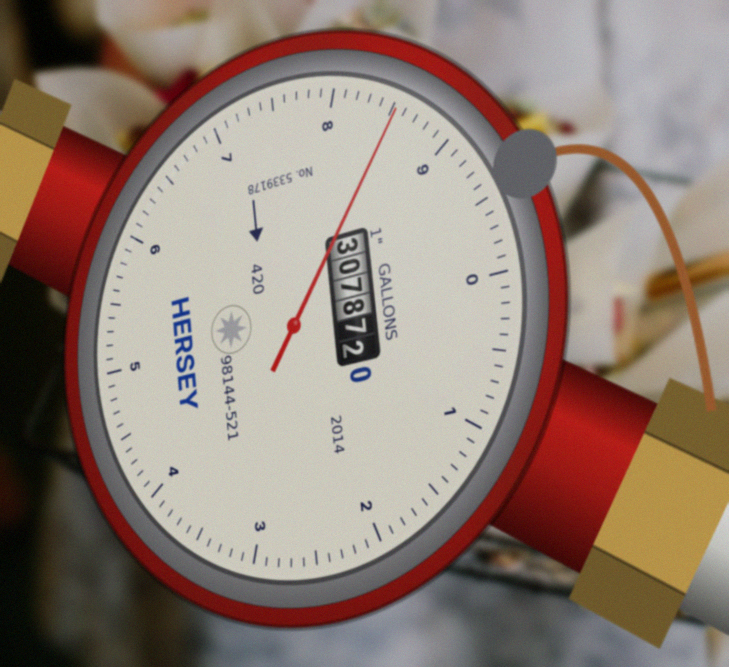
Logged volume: 3078718.5 gal
